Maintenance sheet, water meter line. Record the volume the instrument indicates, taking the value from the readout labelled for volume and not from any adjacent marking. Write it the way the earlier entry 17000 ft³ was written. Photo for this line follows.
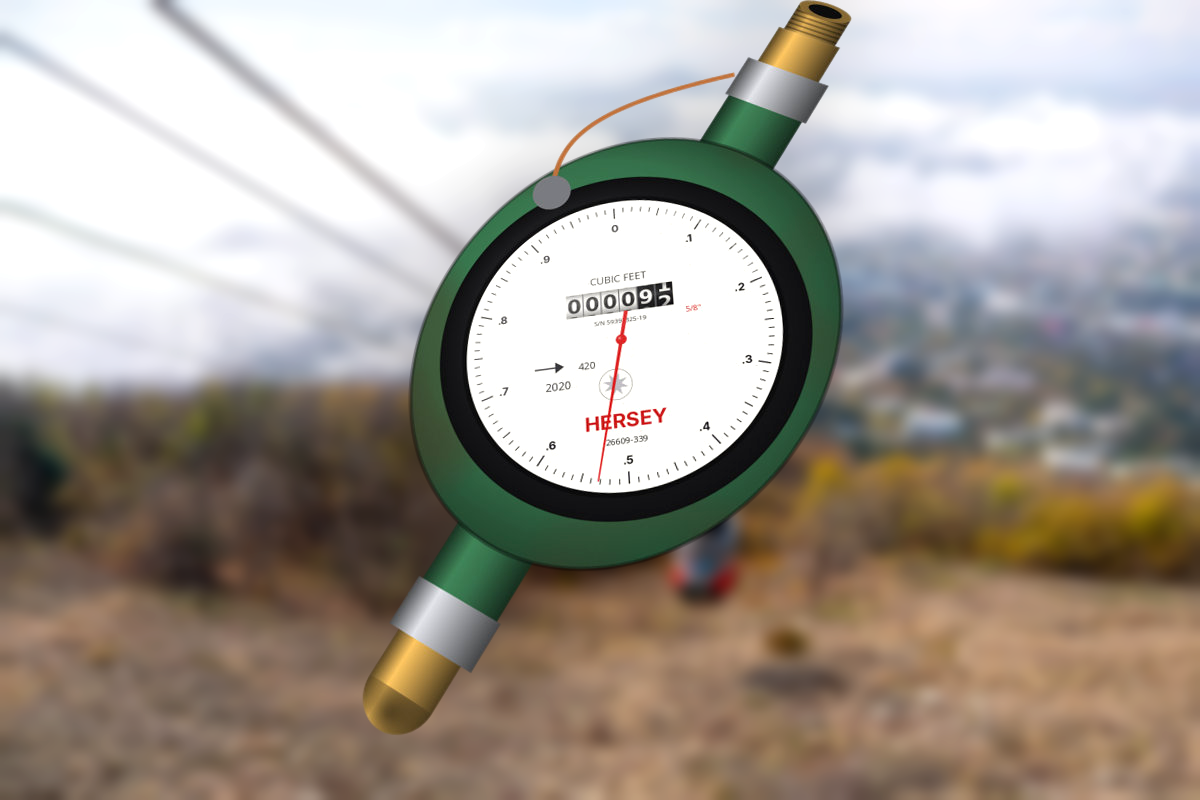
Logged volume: 91.53 ft³
